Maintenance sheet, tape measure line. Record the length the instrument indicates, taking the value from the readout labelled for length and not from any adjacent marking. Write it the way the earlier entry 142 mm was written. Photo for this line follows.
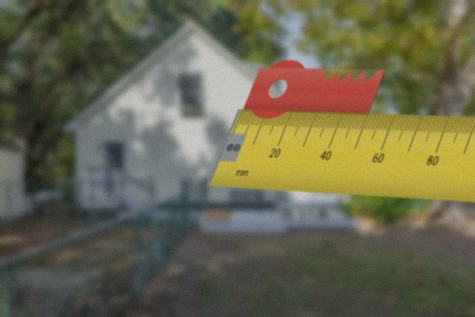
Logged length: 50 mm
